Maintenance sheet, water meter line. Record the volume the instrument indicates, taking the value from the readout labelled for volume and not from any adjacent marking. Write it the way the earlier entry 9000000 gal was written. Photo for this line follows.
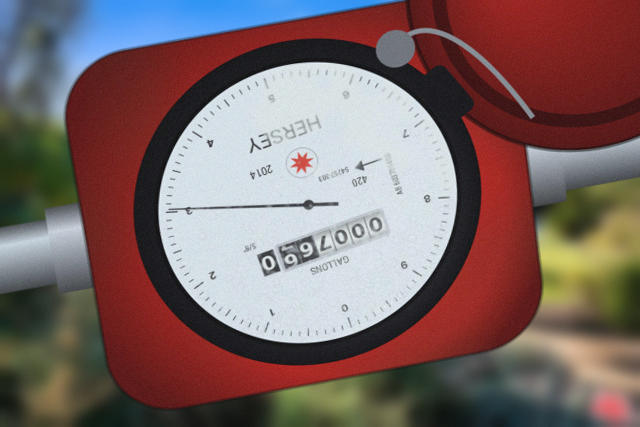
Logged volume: 7663.0 gal
